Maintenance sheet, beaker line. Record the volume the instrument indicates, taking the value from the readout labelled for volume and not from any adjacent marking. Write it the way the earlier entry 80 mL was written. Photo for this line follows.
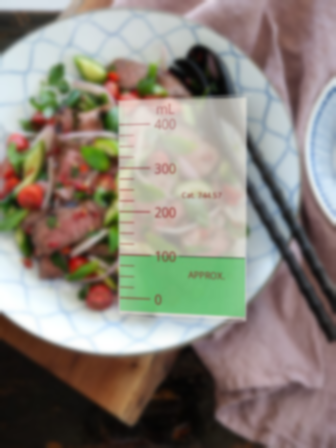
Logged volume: 100 mL
